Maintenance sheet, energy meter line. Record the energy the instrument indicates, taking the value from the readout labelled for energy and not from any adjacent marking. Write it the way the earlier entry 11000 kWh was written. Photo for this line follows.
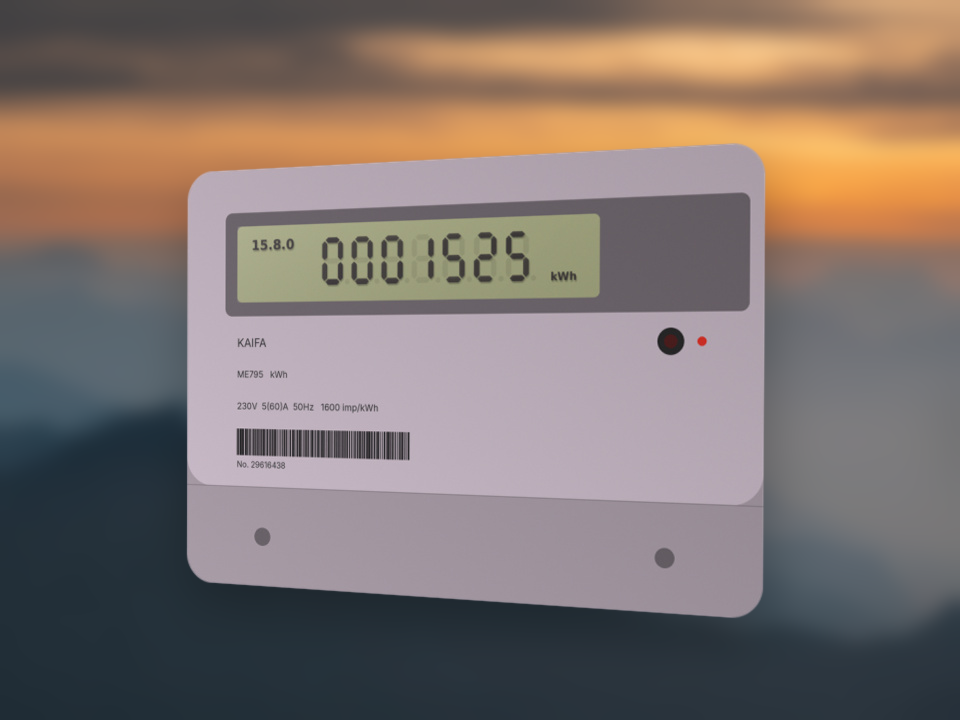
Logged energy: 1525 kWh
